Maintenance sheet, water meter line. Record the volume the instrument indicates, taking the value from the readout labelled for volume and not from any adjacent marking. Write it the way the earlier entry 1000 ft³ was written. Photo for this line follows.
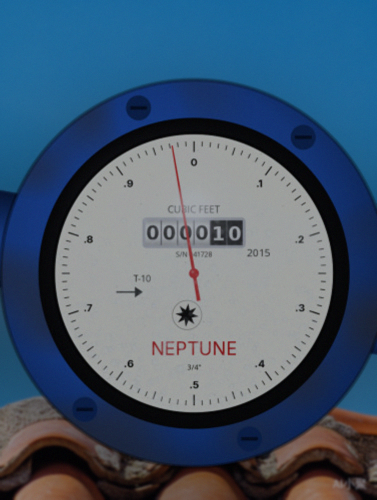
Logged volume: 9.97 ft³
